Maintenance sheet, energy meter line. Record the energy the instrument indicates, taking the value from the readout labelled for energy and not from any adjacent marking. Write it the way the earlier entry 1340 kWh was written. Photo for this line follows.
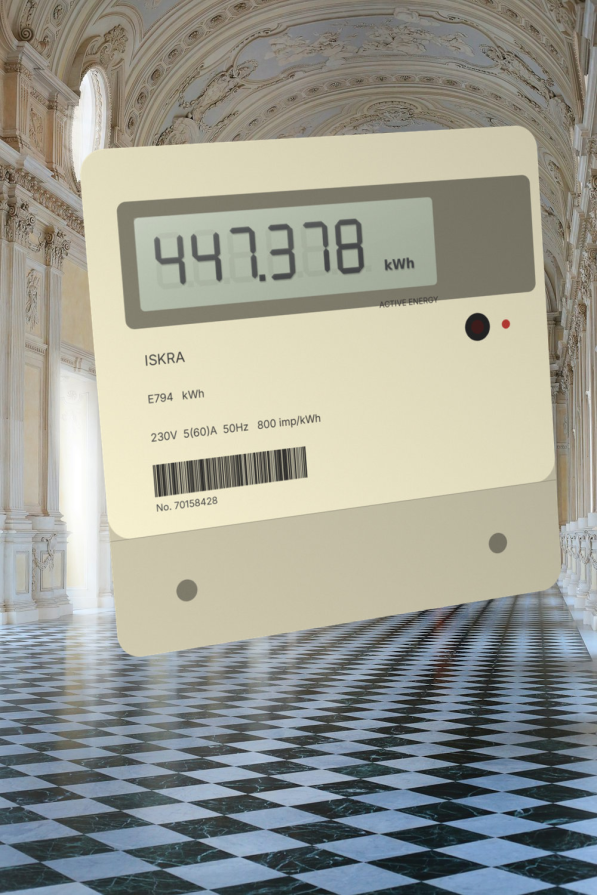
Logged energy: 447.378 kWh
